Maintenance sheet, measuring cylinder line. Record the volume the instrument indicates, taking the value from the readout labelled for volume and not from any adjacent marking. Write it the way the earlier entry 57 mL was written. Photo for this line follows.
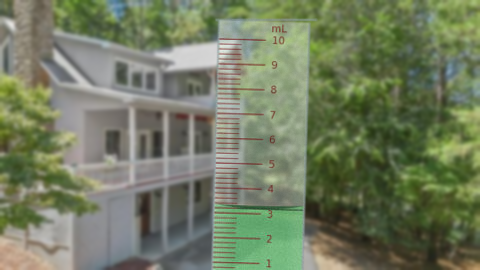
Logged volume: 3.2 mL
